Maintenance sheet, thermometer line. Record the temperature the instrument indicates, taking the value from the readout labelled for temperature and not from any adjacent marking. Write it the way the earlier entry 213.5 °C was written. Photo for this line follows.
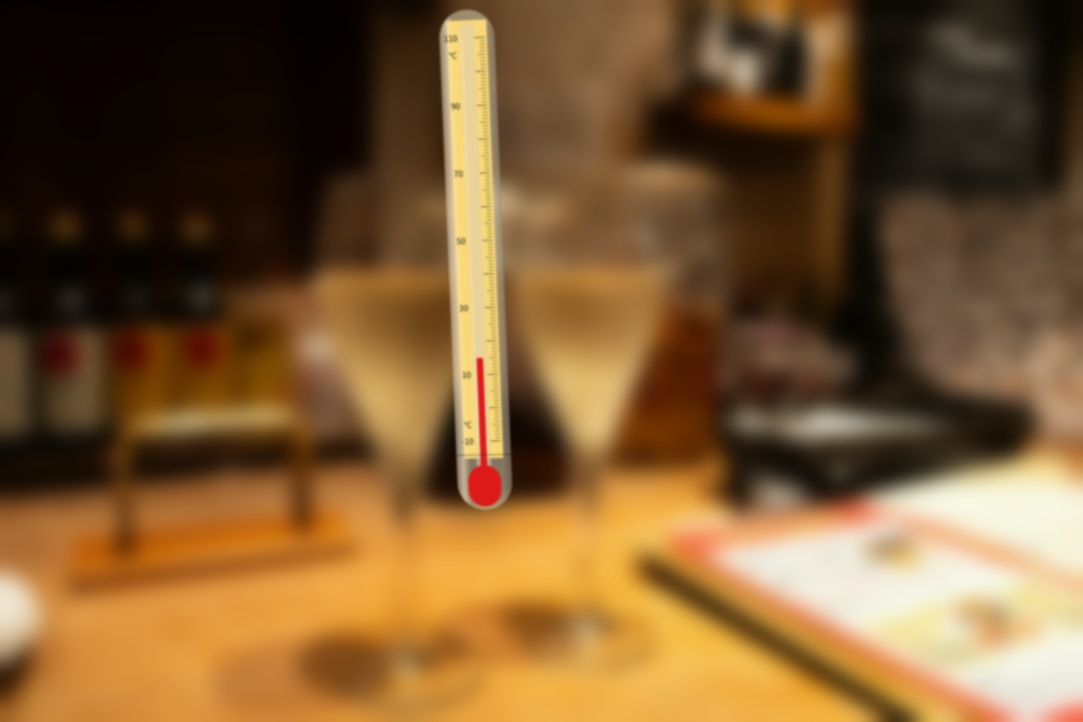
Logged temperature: 15 °C
